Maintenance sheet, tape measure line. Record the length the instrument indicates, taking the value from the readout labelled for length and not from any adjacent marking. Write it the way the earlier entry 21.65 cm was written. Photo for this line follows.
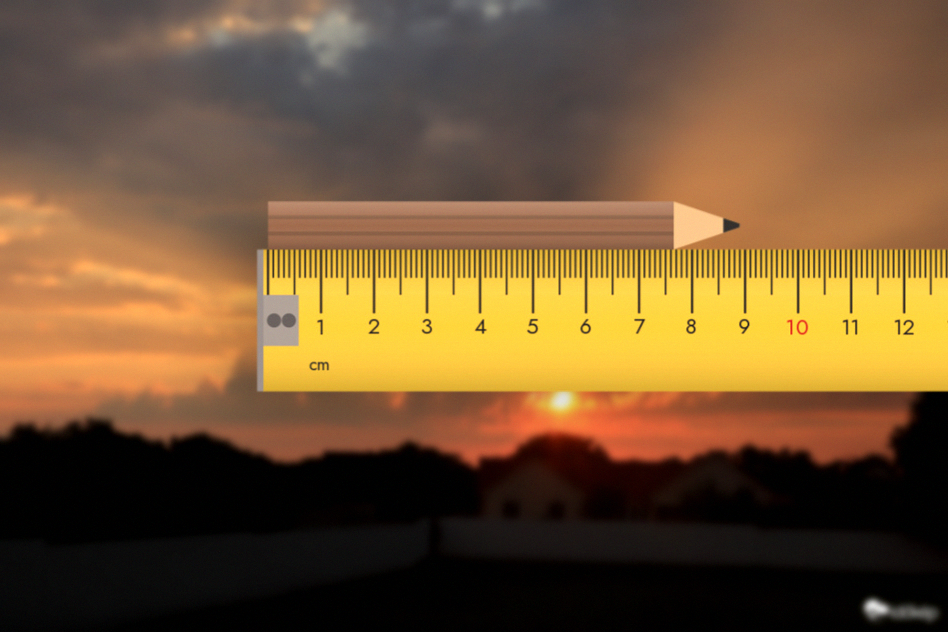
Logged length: 8.9 cm
